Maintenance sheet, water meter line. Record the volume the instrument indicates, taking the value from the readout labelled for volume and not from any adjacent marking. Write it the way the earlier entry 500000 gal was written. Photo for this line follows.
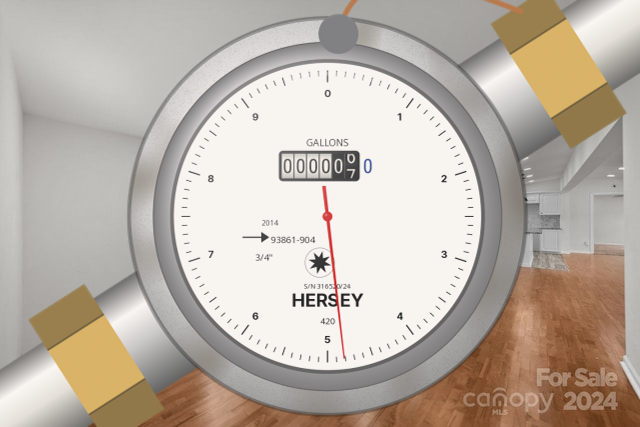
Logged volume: 64.8 gal
